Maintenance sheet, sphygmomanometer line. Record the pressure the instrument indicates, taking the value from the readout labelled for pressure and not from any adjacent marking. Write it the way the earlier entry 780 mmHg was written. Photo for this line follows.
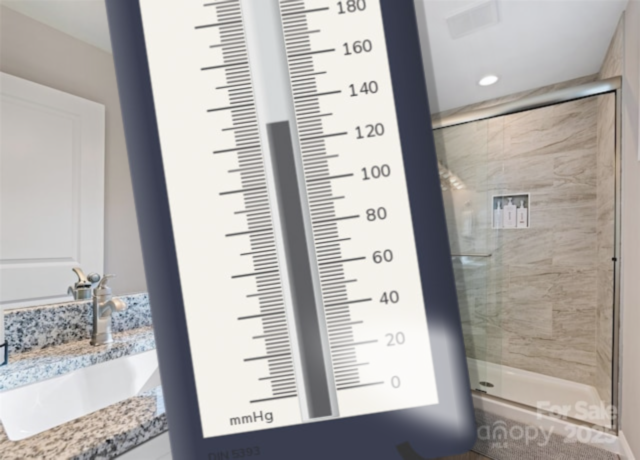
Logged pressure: 130 mmHg
